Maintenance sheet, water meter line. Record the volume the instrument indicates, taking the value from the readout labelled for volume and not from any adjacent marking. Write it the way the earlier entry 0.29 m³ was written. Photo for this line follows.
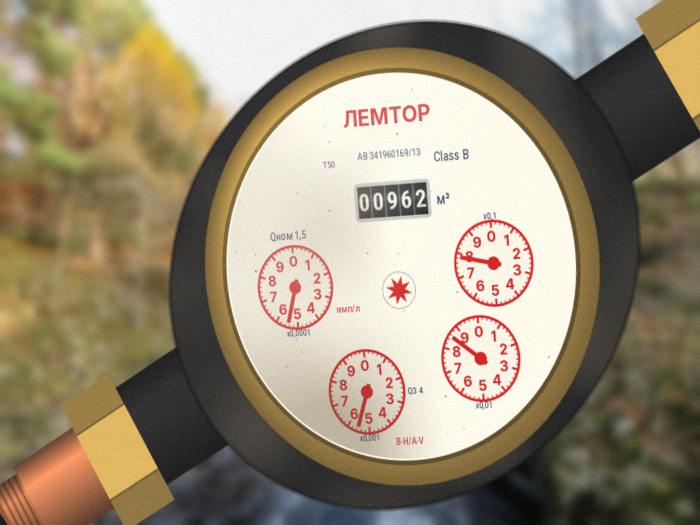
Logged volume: 962.7855 m³
